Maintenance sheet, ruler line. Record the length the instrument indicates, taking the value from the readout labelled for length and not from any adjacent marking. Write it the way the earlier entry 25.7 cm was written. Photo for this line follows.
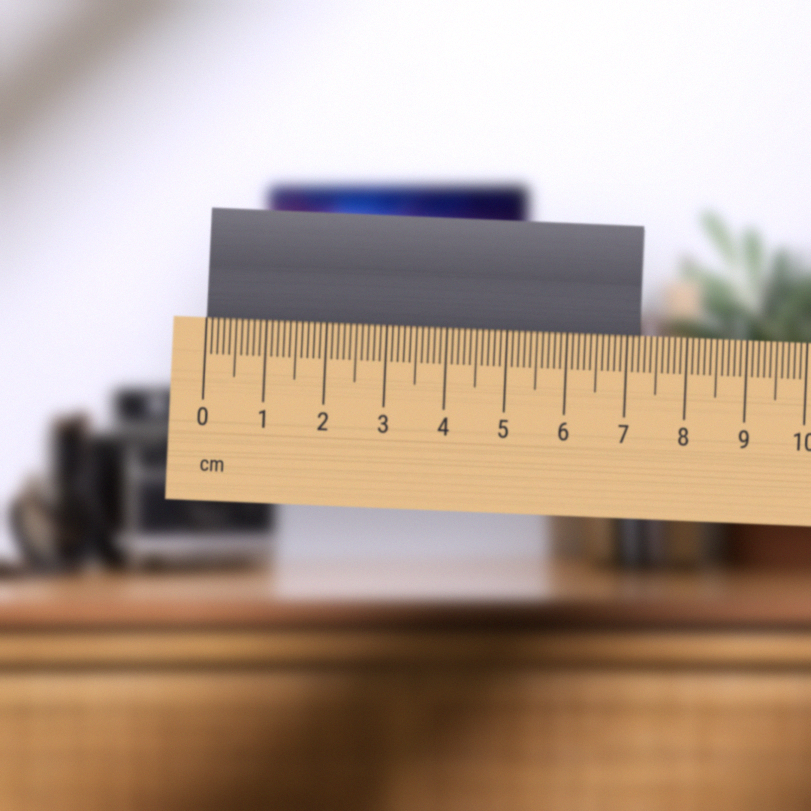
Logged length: 7.2 cm
